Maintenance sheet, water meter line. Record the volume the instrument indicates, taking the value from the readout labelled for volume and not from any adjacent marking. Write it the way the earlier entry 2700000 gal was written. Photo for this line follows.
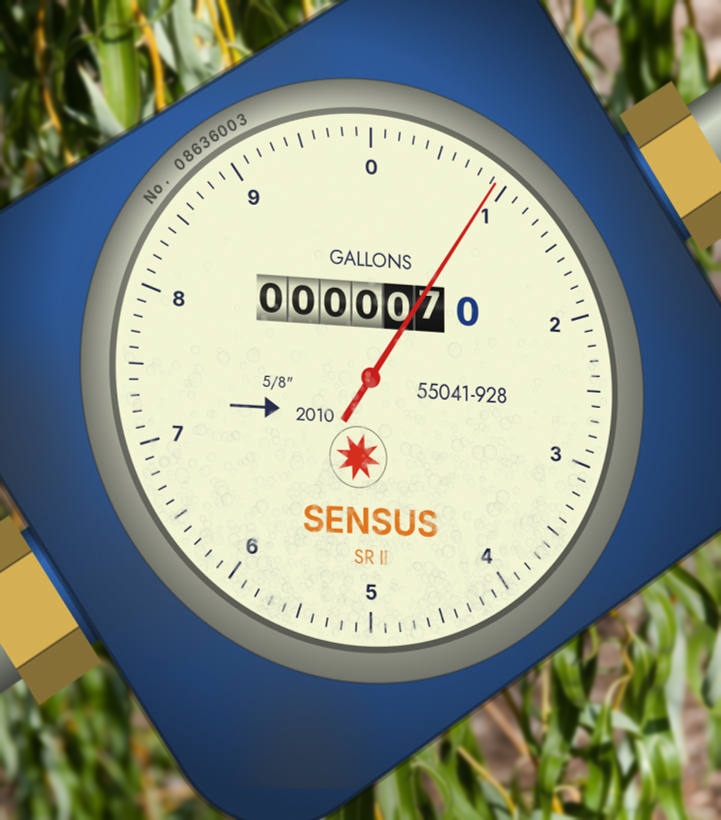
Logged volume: 70.9 gal
